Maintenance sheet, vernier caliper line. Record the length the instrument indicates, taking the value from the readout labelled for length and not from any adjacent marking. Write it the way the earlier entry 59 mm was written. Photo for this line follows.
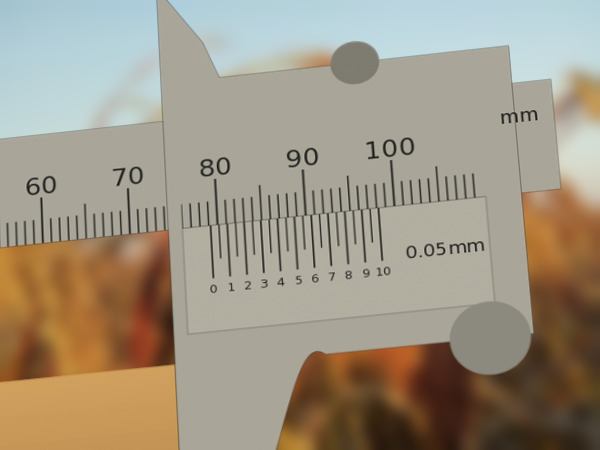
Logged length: 79.2 mm
